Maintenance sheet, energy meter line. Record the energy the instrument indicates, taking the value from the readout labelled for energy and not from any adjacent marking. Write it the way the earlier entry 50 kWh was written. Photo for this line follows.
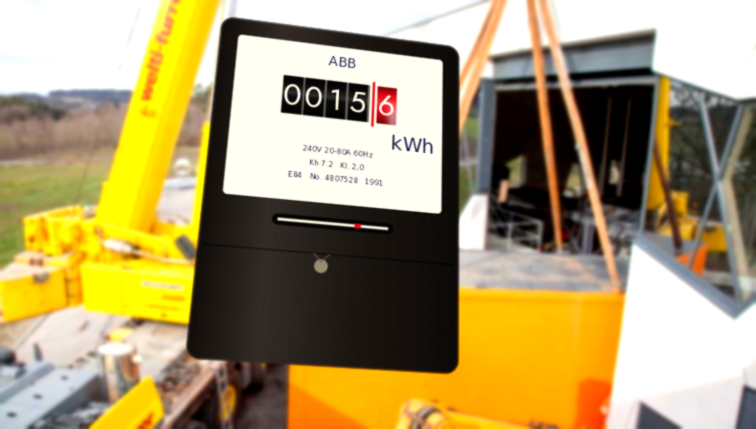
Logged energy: 15.6 kWh
